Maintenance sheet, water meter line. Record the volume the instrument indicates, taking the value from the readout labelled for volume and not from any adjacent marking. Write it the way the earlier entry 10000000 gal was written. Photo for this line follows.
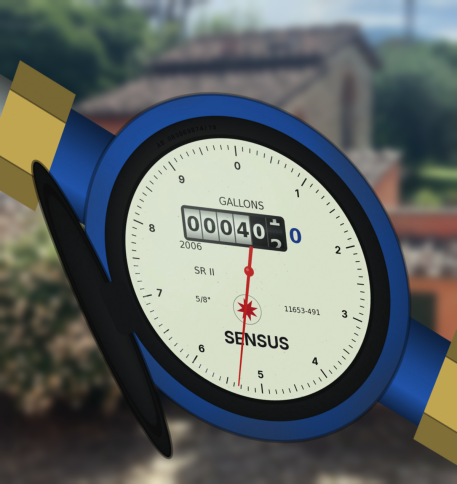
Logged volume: 4015.3 gal
